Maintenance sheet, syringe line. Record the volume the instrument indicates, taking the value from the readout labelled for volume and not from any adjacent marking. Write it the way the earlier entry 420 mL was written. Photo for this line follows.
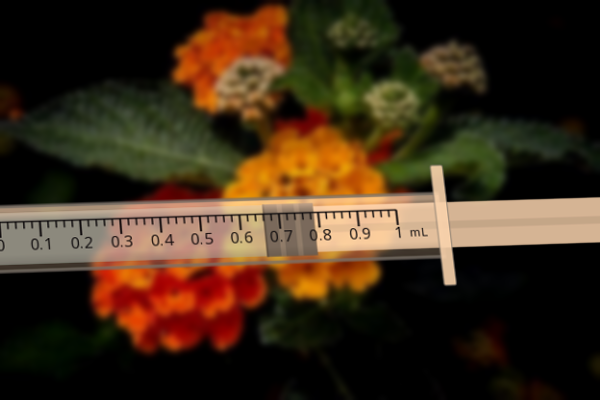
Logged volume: 0.66 mL
